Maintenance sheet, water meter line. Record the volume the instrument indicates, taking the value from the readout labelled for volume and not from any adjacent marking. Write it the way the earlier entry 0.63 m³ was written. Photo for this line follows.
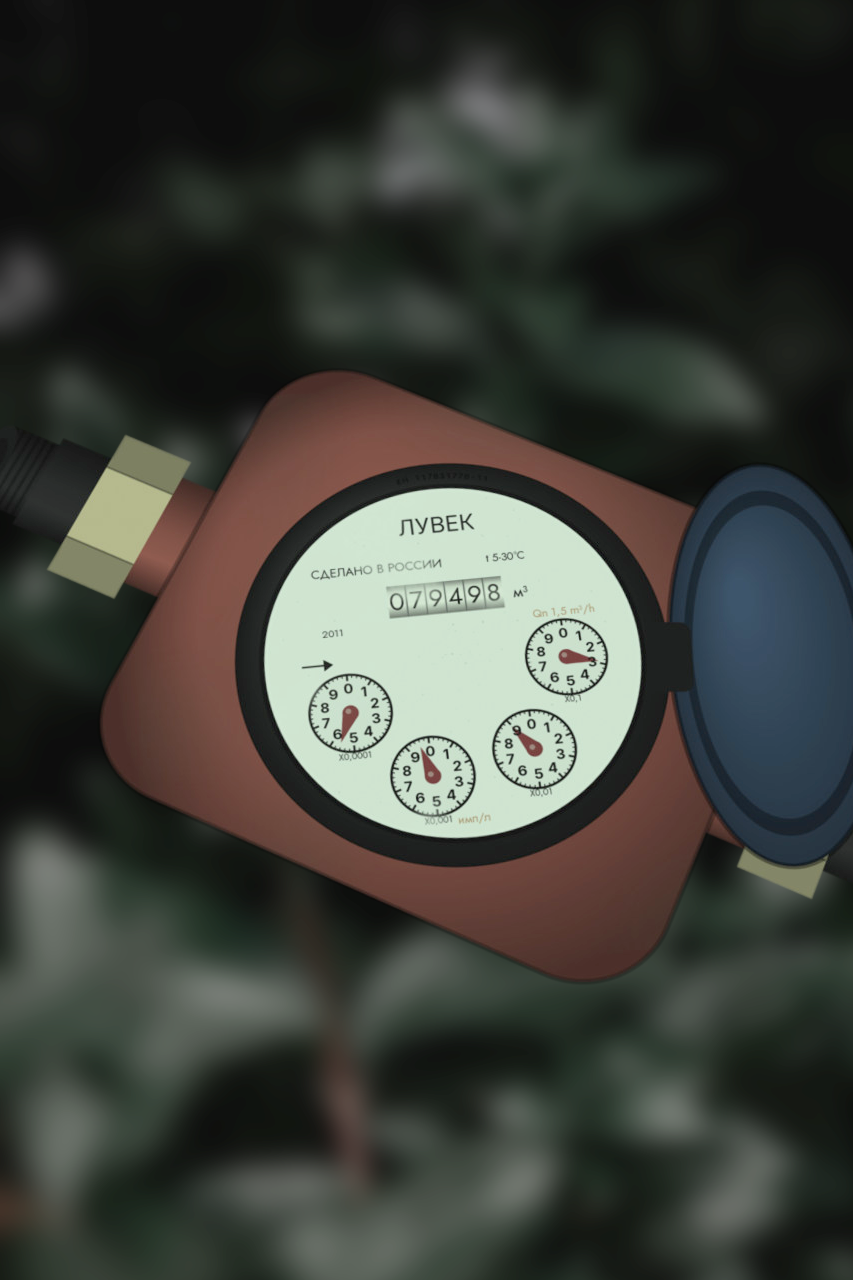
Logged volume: 79498.2895 m³
